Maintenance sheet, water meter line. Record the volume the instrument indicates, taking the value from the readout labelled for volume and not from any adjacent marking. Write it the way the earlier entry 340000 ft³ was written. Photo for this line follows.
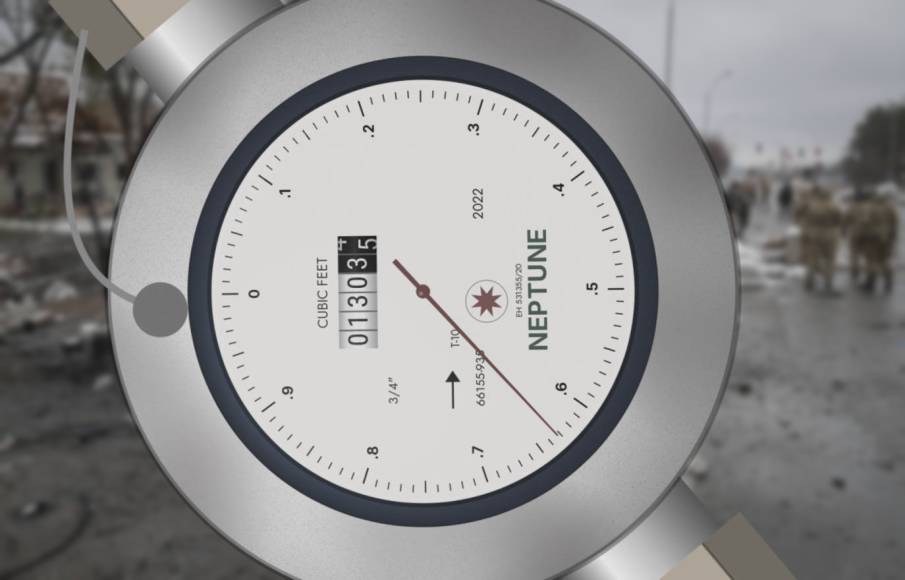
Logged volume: 13034.63 ft³
